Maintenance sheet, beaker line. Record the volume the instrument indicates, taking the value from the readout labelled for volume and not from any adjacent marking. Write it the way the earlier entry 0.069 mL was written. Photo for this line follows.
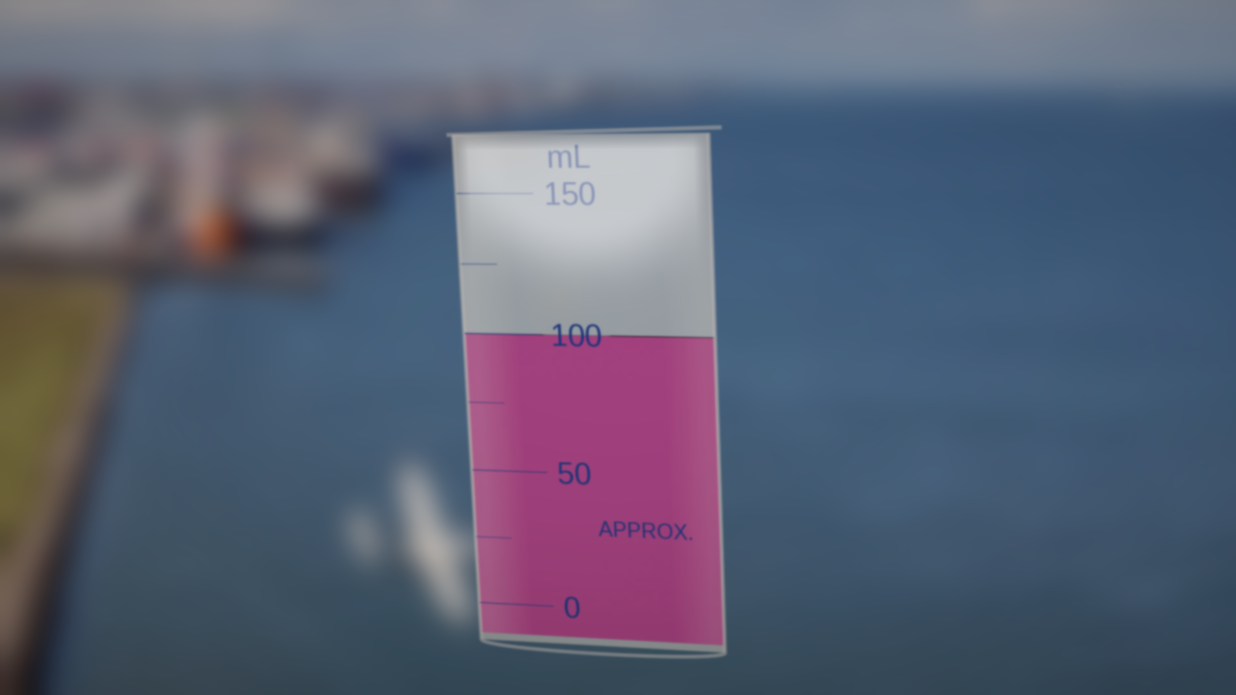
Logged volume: 100 mL
